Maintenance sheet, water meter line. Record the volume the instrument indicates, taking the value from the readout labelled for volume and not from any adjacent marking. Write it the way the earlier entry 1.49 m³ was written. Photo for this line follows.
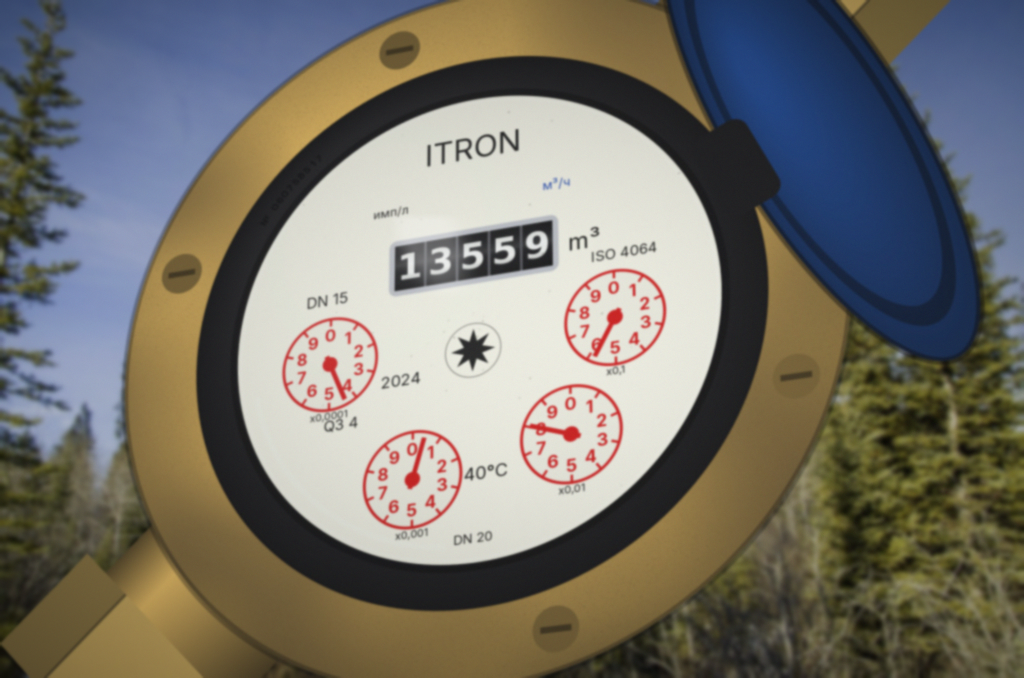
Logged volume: 13559.5804 m³
